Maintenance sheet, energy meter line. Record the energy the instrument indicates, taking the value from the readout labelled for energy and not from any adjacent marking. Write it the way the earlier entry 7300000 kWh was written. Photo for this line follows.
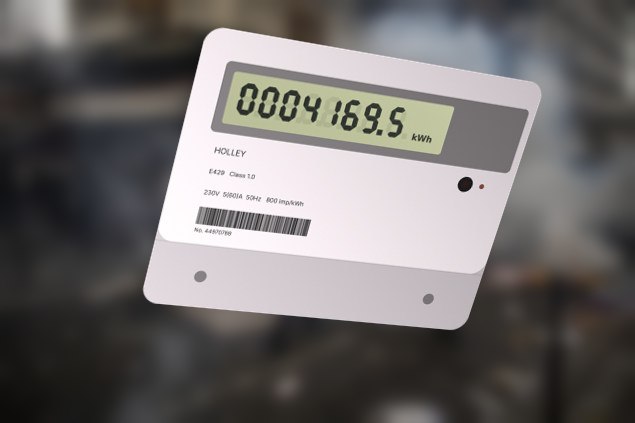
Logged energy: 4169.5 kWh
